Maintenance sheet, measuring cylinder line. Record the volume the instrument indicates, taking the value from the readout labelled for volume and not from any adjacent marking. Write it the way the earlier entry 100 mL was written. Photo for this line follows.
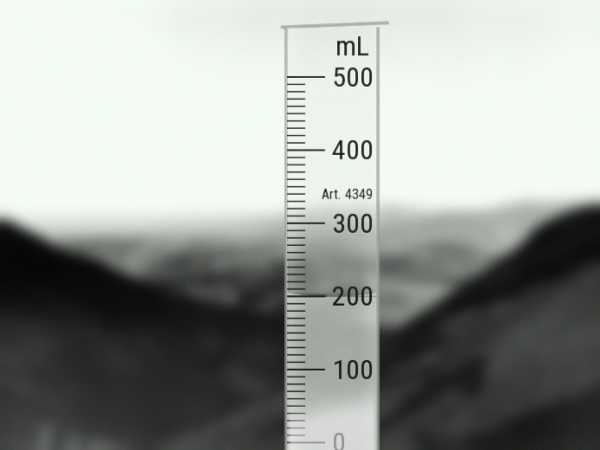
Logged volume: 200 mL
